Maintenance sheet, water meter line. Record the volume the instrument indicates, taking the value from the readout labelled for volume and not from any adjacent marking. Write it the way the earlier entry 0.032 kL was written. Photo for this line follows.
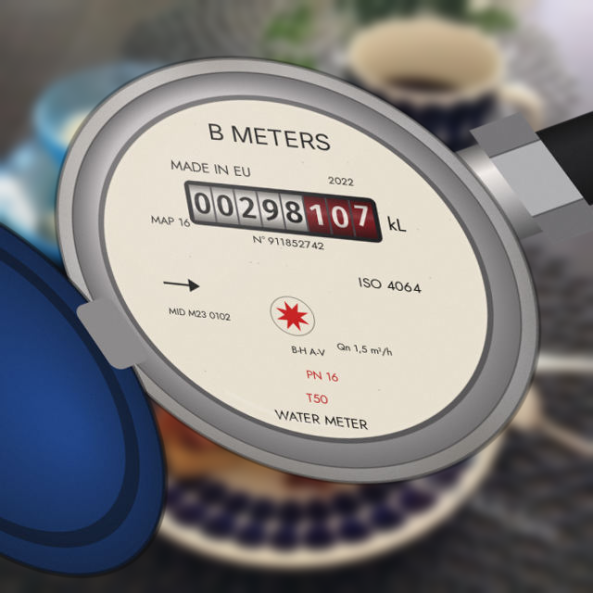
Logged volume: 298.107 kL
